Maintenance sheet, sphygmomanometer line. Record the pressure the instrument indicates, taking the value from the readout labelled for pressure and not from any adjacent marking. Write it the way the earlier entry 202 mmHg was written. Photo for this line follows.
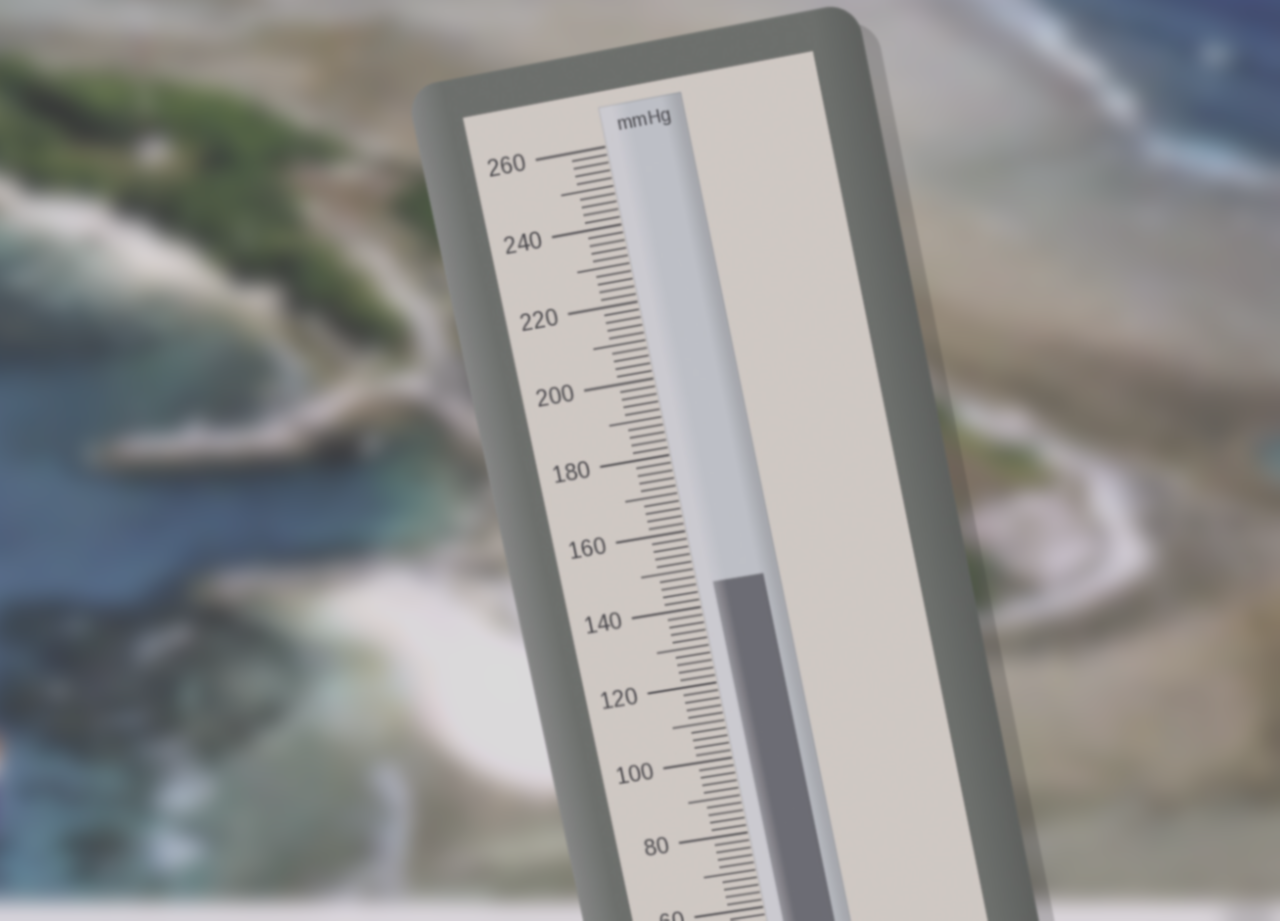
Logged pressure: 146 mmHg
